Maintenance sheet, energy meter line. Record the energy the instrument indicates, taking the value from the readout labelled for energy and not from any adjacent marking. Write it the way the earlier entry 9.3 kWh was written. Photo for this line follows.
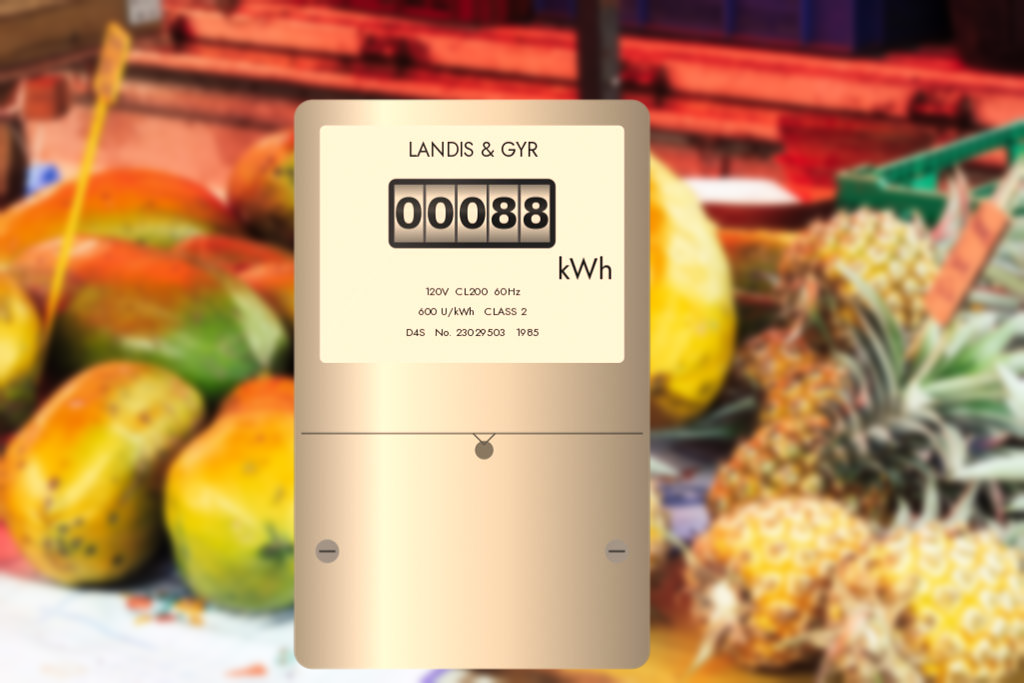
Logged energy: 88 kWh
